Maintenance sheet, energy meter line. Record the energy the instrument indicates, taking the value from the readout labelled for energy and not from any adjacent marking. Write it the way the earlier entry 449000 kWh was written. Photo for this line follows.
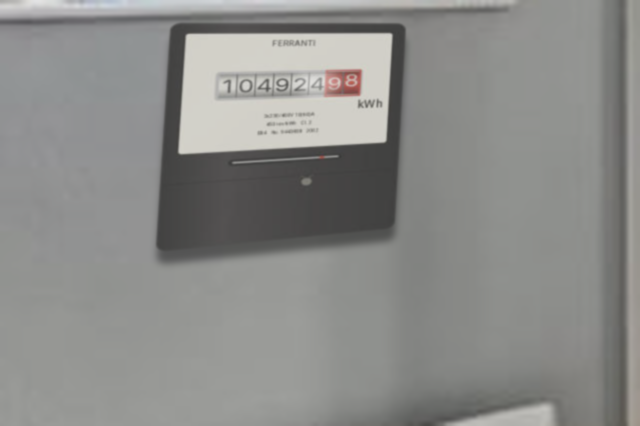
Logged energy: 104924.98 kWh
